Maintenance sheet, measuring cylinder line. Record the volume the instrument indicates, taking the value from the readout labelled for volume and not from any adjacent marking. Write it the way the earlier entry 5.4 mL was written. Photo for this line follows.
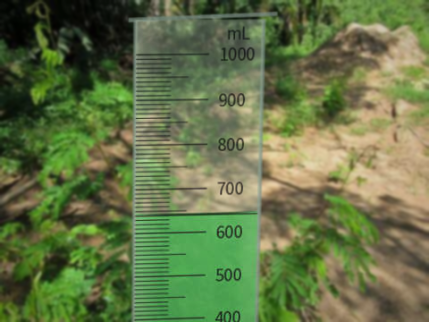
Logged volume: 640 mL
